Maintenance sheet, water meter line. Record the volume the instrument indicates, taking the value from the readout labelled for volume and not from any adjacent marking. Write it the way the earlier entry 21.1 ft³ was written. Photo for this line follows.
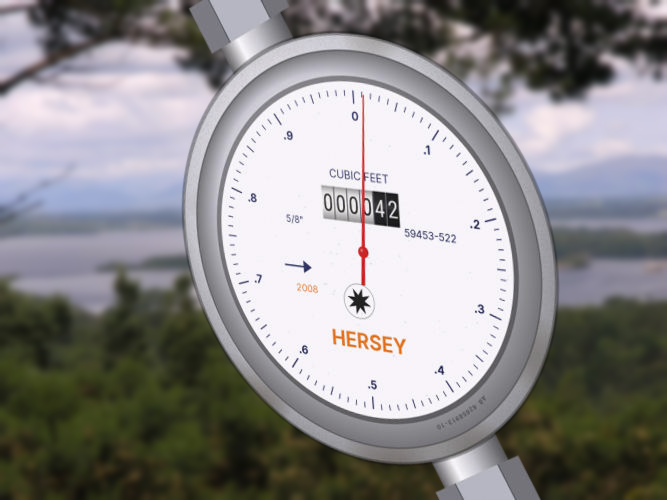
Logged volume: 42.01 ft³
